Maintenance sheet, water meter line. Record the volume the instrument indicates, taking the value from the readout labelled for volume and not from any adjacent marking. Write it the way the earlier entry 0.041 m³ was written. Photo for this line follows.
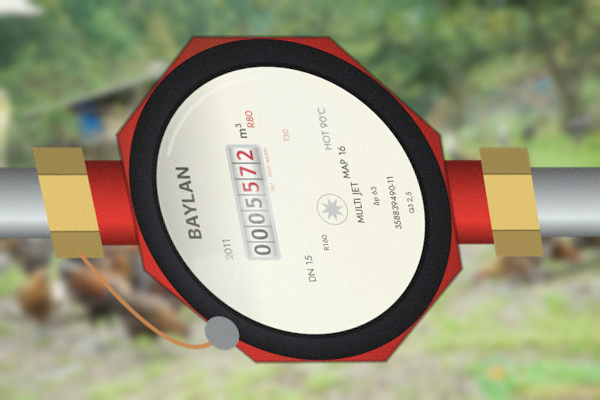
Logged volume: 5.572 m³
